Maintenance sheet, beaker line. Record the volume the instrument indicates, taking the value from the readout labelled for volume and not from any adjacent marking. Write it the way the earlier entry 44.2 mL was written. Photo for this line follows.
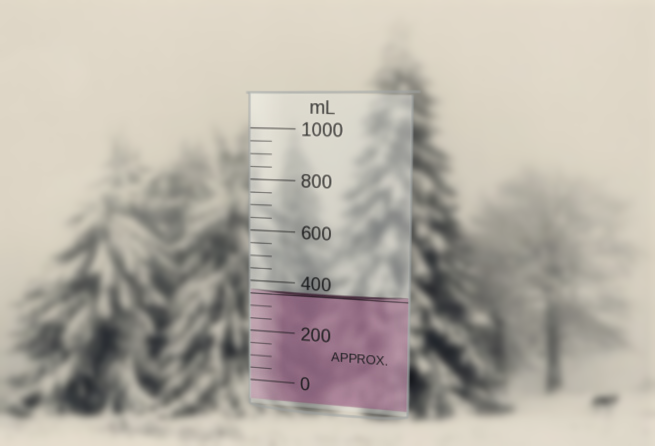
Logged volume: 350 mL
